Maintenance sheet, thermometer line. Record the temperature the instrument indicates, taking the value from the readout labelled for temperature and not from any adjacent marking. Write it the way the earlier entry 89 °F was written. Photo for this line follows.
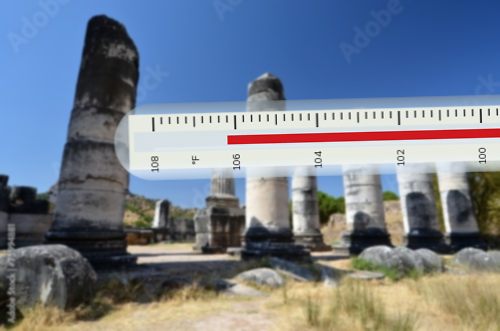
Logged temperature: 106.2 °F
